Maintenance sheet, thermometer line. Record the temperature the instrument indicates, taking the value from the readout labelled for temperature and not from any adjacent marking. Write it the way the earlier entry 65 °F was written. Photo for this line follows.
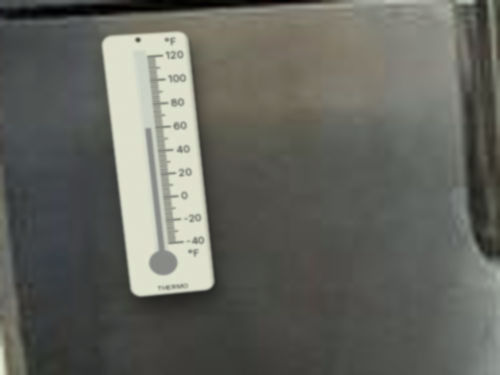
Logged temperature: 60 °F
